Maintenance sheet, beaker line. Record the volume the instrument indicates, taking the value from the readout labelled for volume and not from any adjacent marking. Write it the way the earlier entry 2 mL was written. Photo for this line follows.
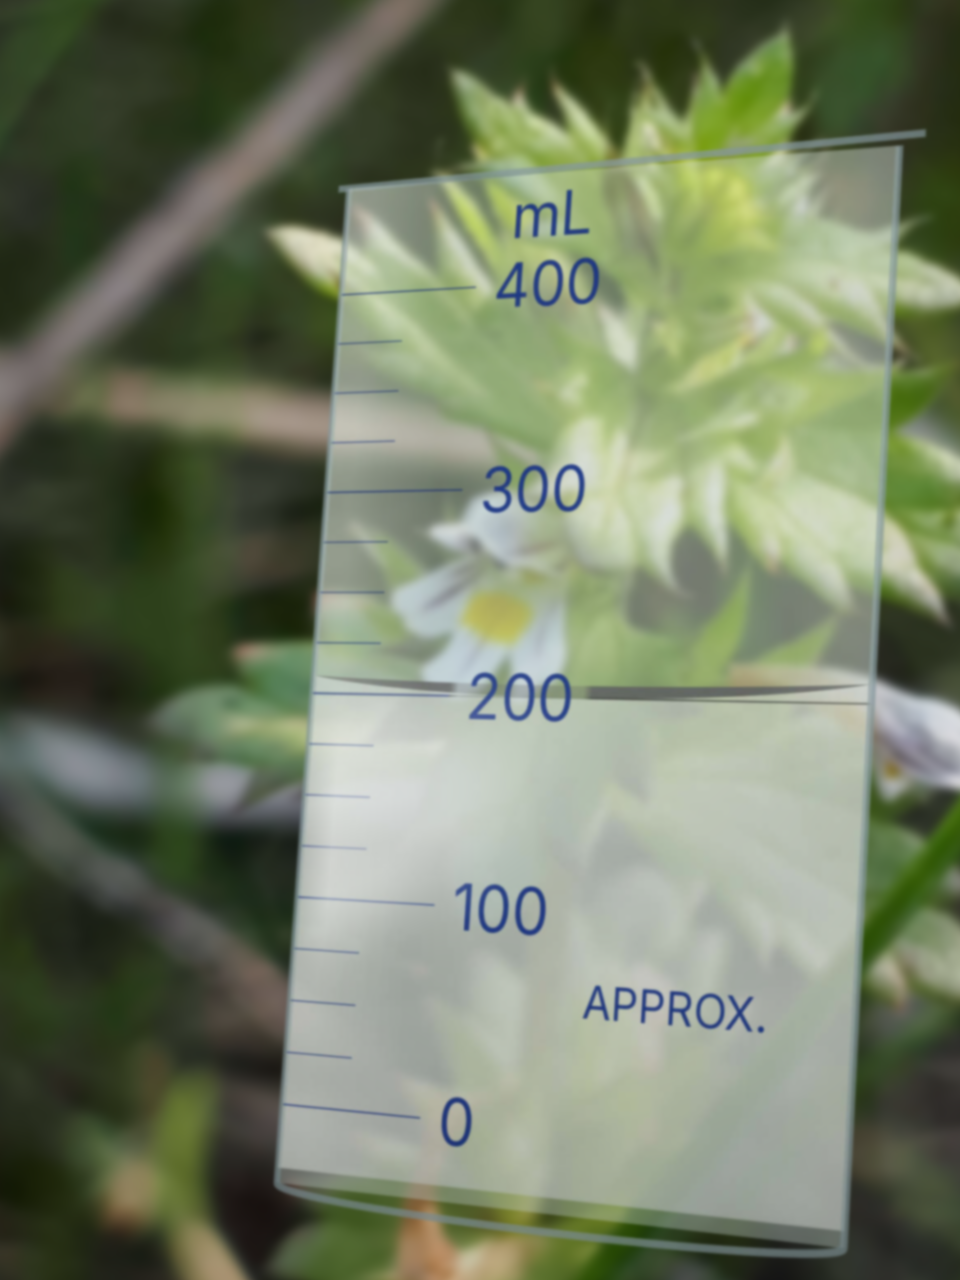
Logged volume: 200 mL
